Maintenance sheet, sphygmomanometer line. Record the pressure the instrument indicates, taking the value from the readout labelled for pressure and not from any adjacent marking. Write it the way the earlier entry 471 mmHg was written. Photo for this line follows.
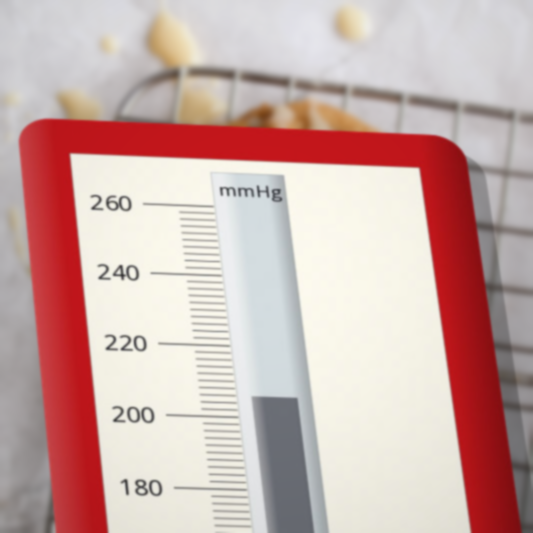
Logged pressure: 206 mmHg
